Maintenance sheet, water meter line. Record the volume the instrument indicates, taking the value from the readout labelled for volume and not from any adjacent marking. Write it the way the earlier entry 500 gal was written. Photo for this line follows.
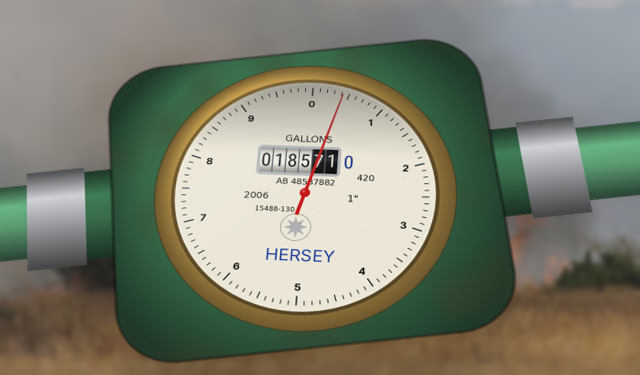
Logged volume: 185710.4 gal
